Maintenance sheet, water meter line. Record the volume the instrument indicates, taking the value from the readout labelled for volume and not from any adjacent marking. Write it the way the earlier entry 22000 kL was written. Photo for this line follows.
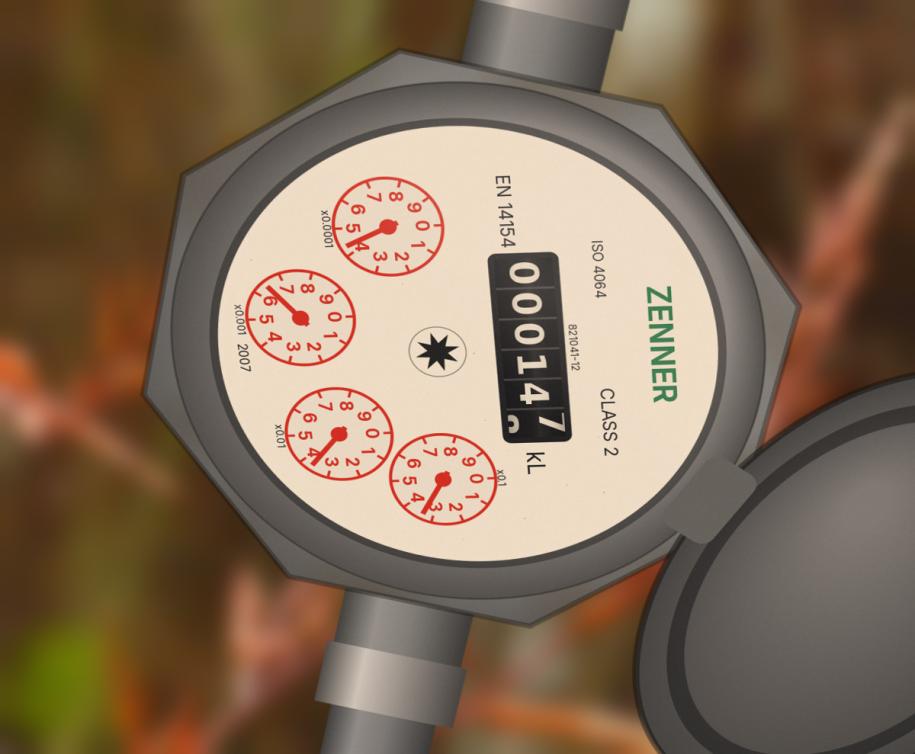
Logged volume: 147.3364 kL
